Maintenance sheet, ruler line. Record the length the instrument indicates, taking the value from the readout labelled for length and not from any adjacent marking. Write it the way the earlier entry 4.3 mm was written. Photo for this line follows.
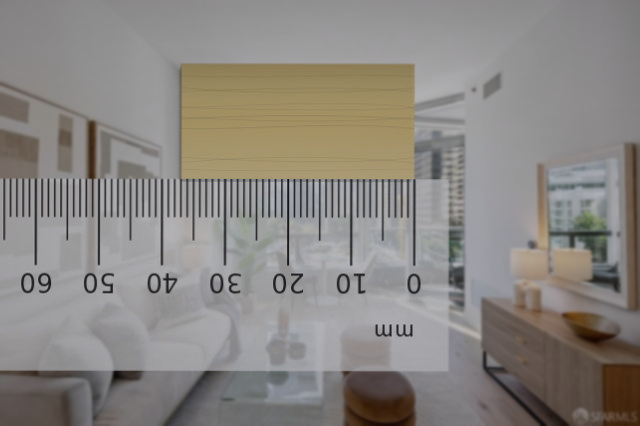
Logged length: 37 mm
